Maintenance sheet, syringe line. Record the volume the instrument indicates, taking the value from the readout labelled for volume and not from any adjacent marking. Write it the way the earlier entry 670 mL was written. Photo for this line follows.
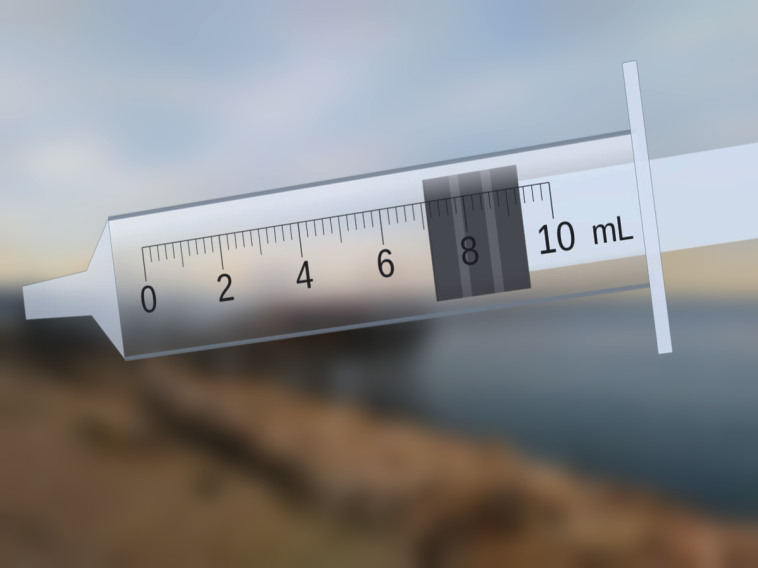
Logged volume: 7.1 mL
